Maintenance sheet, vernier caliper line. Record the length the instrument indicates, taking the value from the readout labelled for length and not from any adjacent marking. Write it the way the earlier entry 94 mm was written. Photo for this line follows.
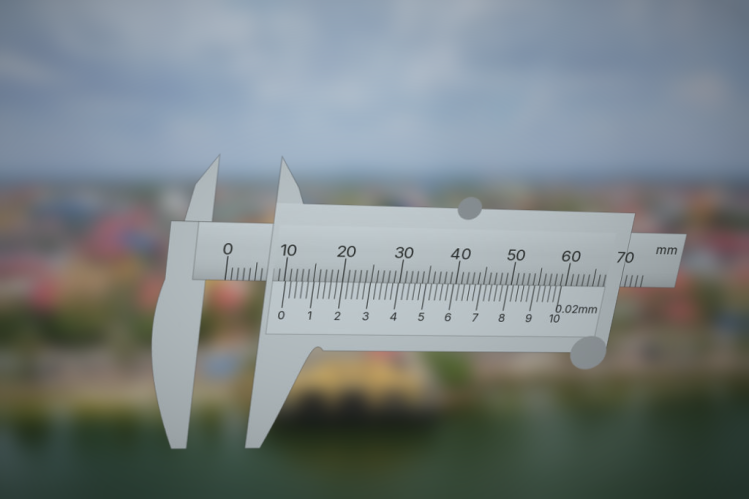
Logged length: 10.2 mm
